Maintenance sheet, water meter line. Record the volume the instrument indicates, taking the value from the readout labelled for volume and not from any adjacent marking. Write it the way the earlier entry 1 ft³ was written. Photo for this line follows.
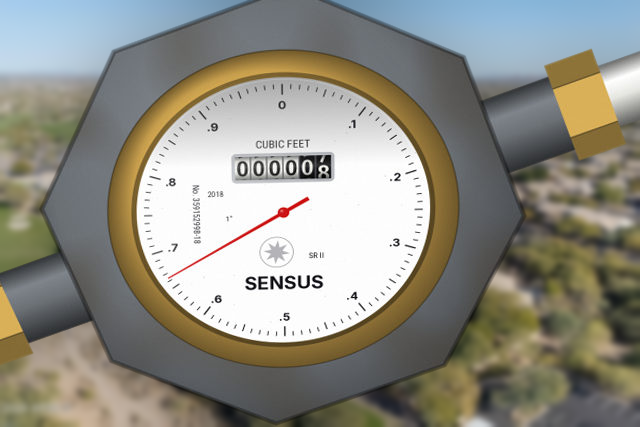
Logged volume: 7.66 ft³
